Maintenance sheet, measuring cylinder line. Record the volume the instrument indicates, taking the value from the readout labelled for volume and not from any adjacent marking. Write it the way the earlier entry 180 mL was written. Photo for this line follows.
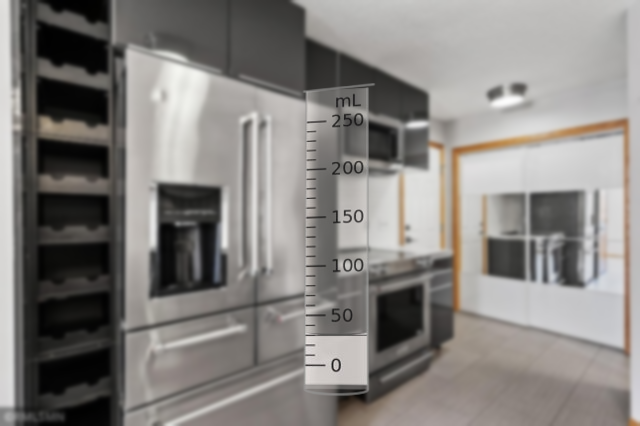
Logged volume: 30 mL
